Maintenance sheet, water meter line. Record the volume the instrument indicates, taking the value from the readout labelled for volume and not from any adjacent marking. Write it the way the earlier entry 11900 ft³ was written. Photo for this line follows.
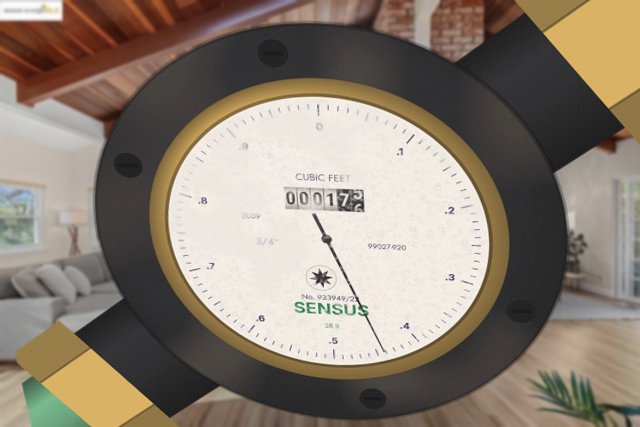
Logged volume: 175.44 ft³
